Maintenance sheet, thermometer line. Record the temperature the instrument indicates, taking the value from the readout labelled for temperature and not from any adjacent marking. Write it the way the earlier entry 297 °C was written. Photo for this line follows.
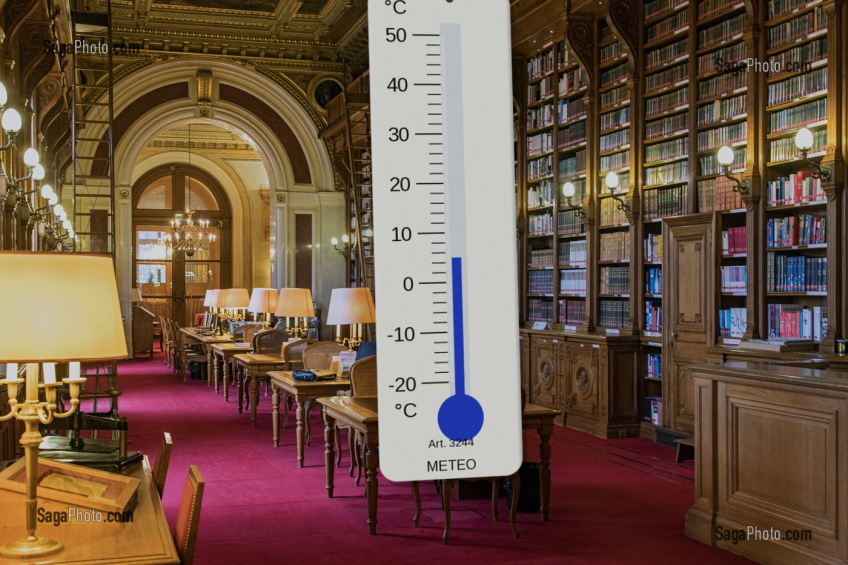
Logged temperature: 5 °C
